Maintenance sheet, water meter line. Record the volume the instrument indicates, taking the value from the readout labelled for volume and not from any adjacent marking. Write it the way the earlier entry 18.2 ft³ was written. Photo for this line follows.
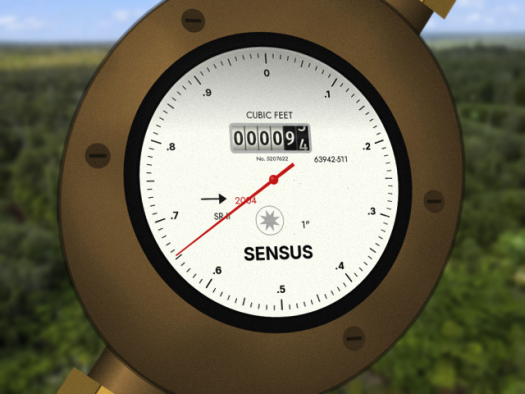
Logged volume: 93.65 ft³
